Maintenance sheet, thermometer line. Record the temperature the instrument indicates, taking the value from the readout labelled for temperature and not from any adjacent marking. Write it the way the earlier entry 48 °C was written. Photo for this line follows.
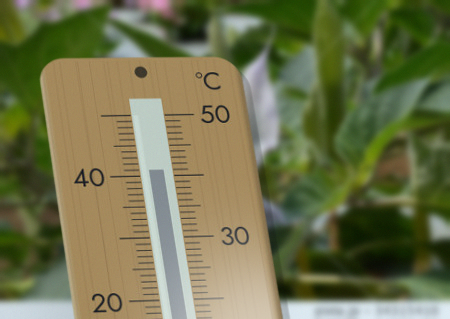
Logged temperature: 41 °C
